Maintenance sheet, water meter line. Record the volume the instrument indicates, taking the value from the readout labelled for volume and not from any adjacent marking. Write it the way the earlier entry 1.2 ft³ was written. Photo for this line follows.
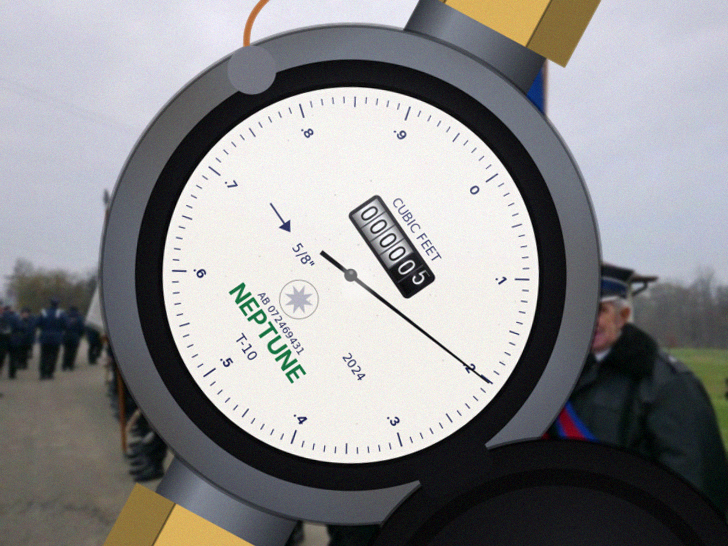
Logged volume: 5.20 ft³
